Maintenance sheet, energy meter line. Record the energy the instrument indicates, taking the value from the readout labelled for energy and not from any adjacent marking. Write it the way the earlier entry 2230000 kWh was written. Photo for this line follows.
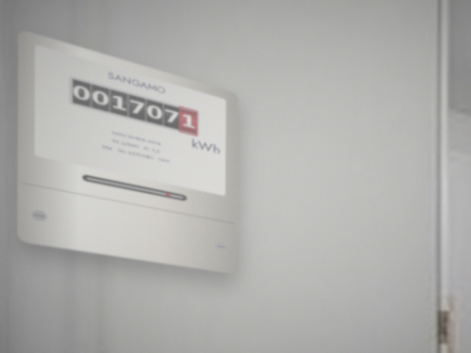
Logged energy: 1707.1 kWh
